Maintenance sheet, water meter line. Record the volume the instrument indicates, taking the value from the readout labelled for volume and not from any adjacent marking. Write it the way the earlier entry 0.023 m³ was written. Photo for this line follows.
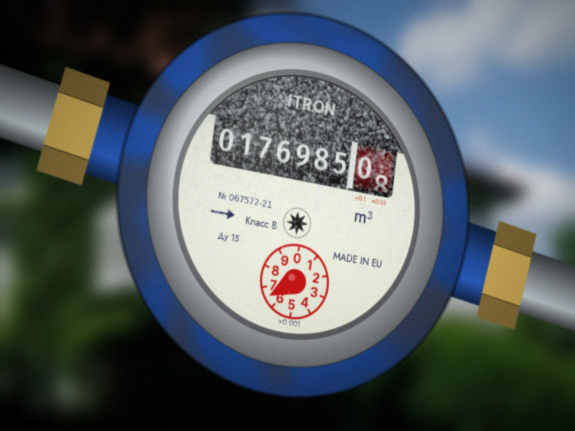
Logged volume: 176985.076 m³
